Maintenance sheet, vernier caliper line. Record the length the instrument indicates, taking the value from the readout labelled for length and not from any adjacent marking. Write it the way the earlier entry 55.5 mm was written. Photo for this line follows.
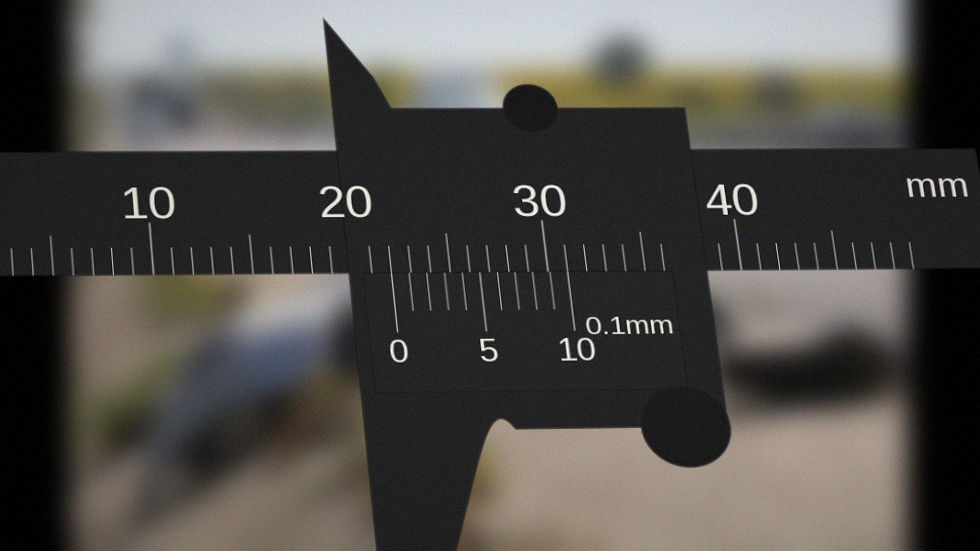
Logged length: 22.0 mm
